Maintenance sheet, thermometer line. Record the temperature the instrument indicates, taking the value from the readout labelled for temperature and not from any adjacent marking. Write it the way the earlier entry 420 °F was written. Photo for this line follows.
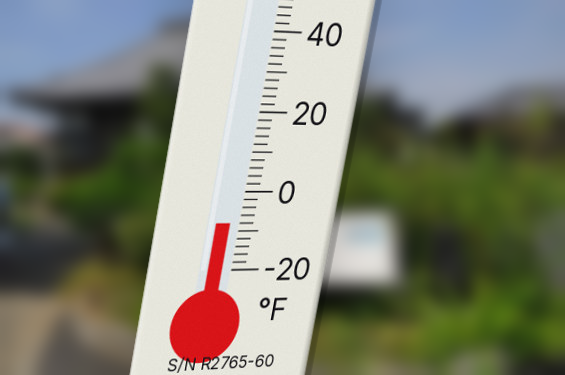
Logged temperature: -8 °F
